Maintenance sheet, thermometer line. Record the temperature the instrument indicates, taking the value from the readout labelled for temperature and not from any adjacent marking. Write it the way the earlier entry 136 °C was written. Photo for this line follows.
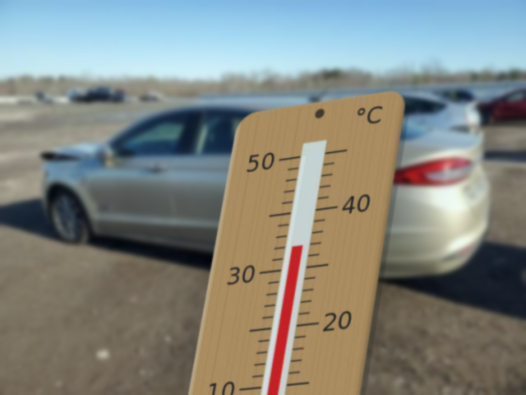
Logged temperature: 34 °C
